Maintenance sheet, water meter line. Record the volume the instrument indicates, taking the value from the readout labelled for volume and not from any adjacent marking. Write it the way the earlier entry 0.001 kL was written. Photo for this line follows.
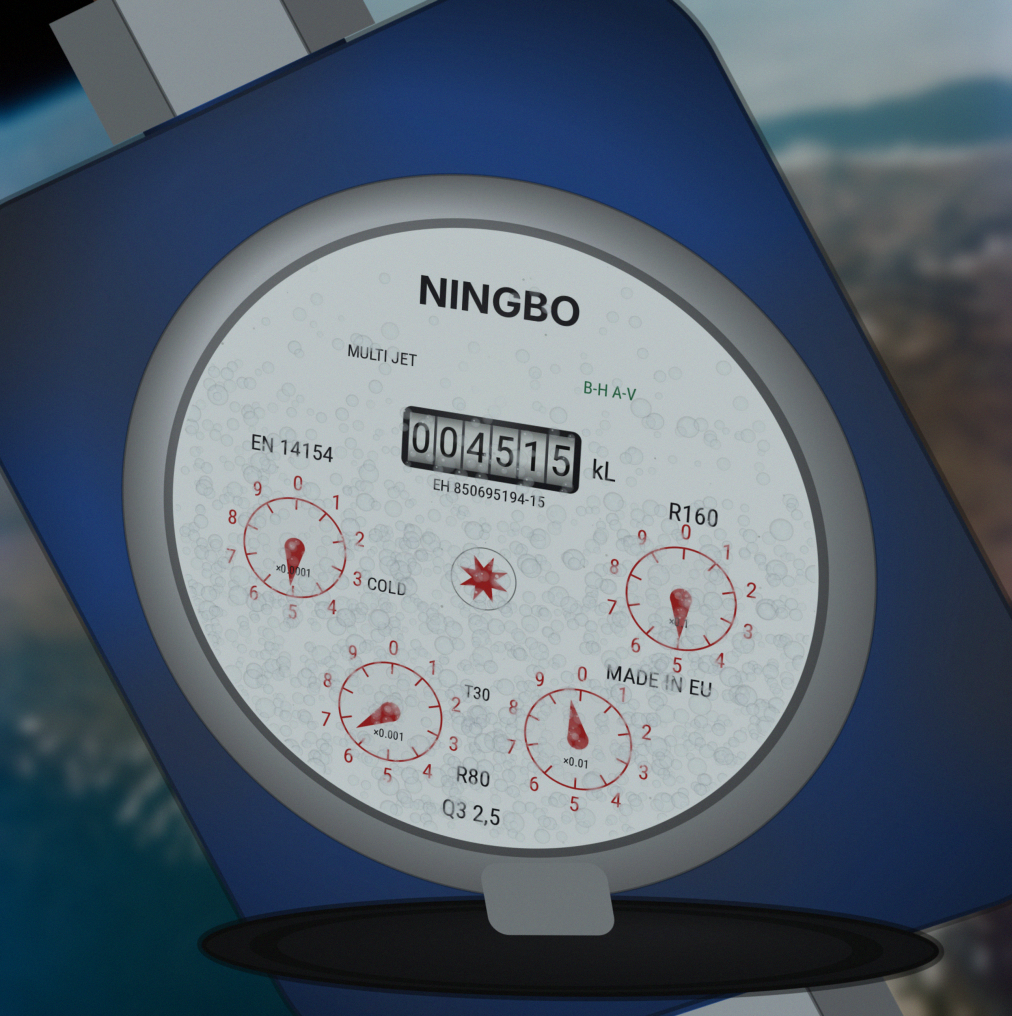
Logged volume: 4515.4965 kL
